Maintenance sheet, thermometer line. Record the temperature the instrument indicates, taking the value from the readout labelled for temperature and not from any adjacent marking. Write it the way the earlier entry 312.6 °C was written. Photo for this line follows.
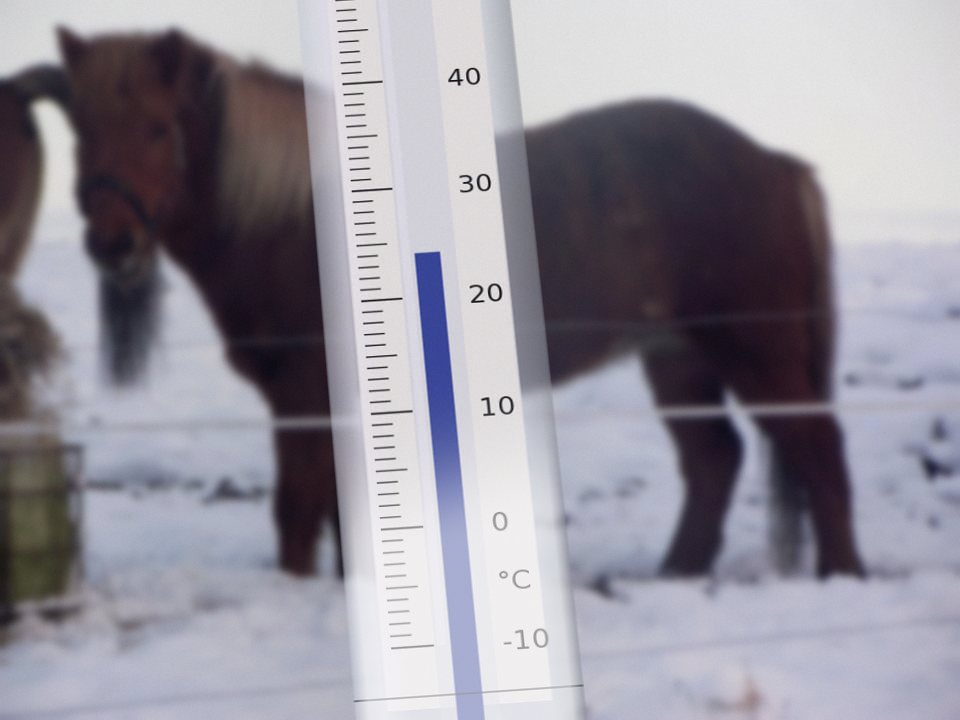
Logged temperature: 24 °C
